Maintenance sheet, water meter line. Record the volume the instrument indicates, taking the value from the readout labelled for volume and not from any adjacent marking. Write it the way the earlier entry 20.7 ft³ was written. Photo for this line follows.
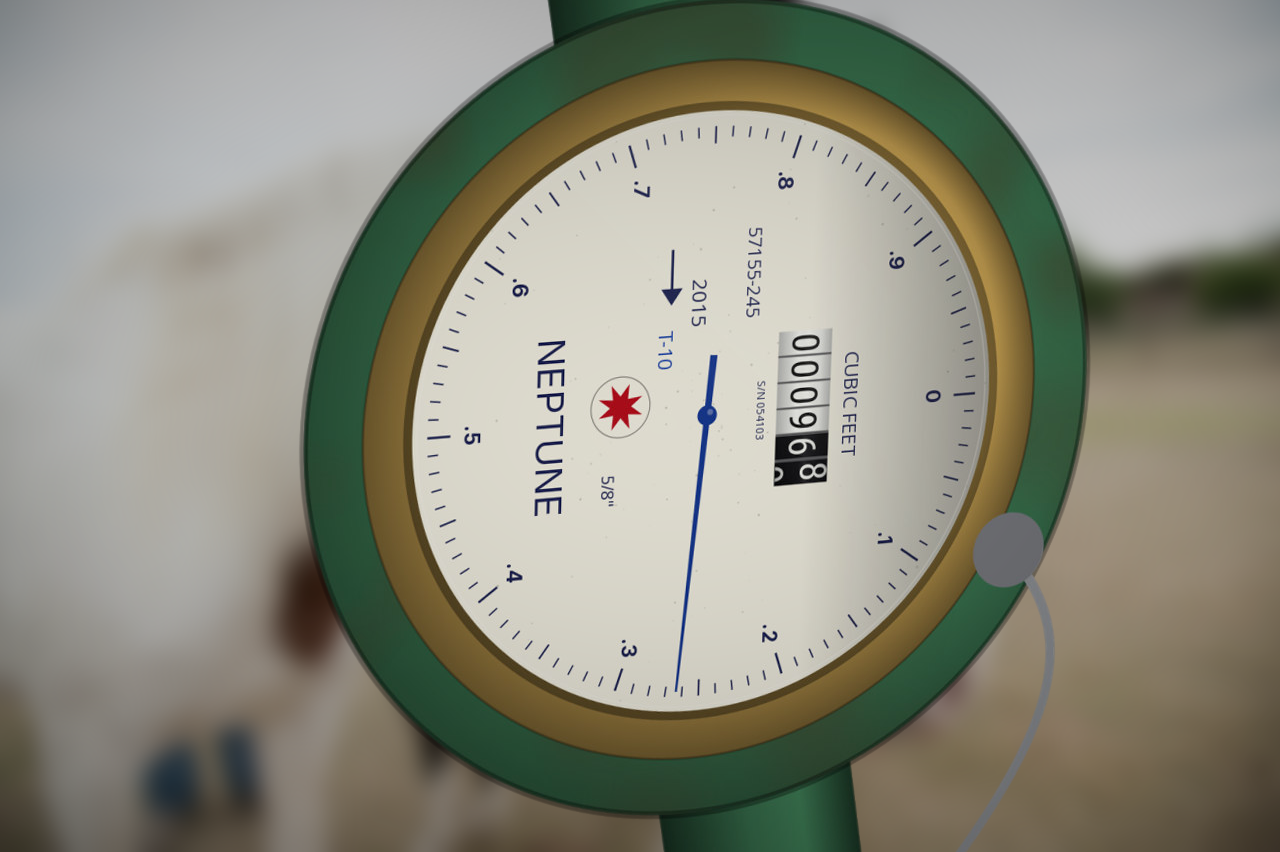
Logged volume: 968.26 ft³
